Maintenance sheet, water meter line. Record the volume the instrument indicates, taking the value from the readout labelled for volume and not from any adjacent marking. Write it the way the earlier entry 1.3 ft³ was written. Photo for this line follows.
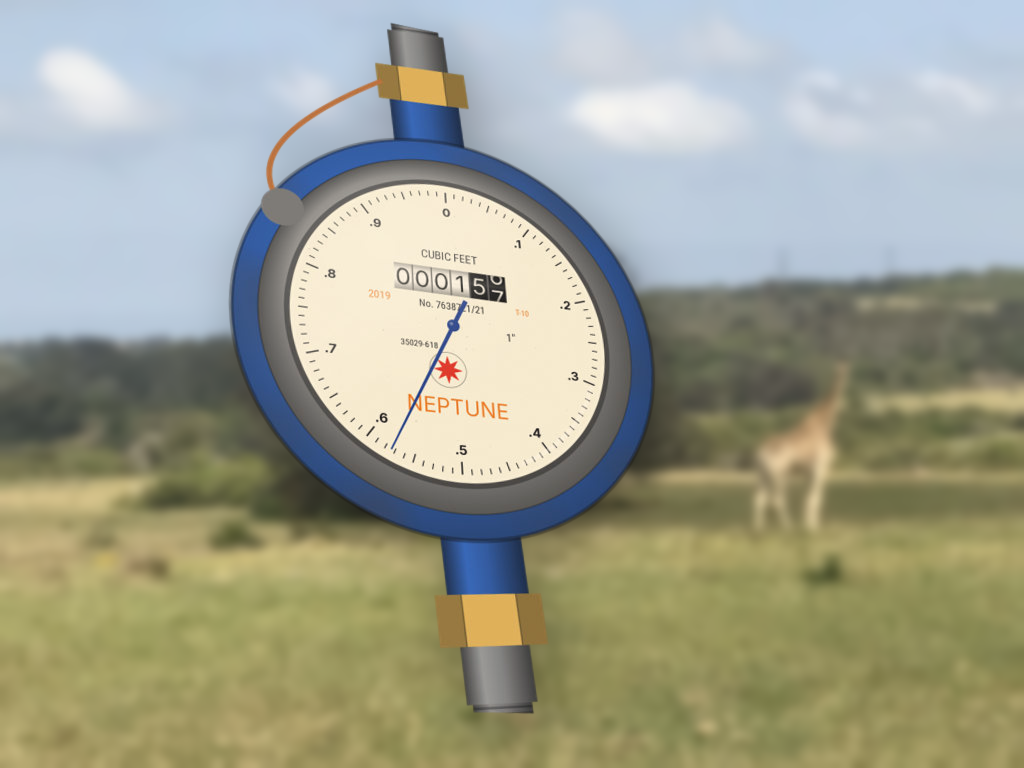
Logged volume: 156.57 ft³
